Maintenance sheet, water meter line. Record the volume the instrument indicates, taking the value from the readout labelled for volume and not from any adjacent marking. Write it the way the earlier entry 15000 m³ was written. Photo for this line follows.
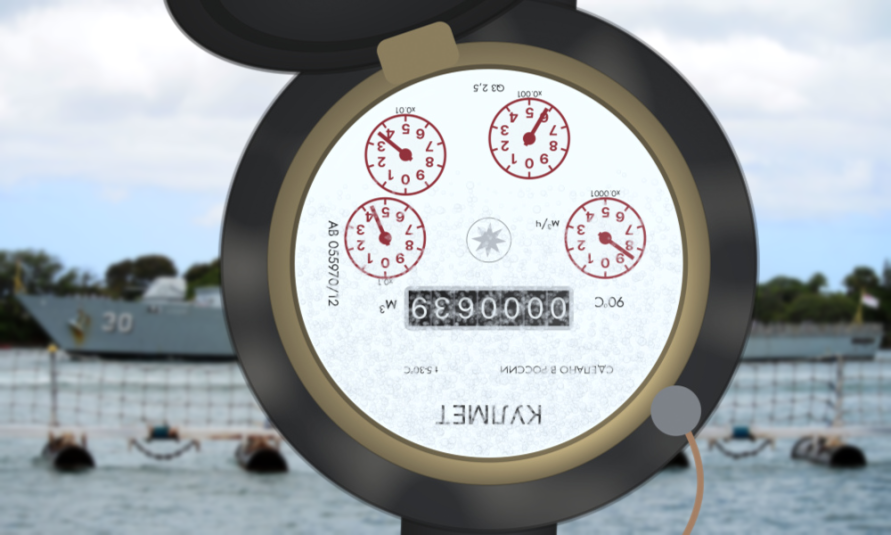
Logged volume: 639.4358 m³
